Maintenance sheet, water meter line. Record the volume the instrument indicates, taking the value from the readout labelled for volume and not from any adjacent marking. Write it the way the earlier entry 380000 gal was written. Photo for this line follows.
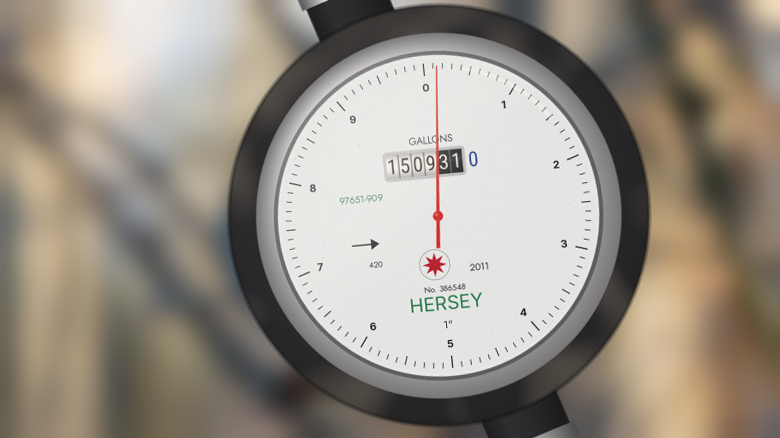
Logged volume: 1509310.1 gal
